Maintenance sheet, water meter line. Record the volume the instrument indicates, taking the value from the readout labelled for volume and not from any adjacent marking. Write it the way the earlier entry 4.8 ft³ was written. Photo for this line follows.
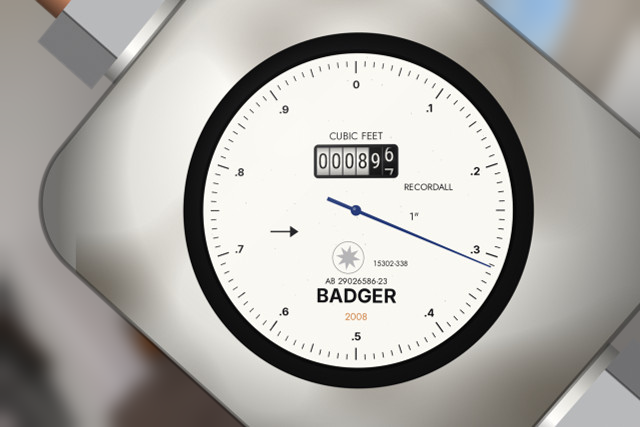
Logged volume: 896.31 ft³
